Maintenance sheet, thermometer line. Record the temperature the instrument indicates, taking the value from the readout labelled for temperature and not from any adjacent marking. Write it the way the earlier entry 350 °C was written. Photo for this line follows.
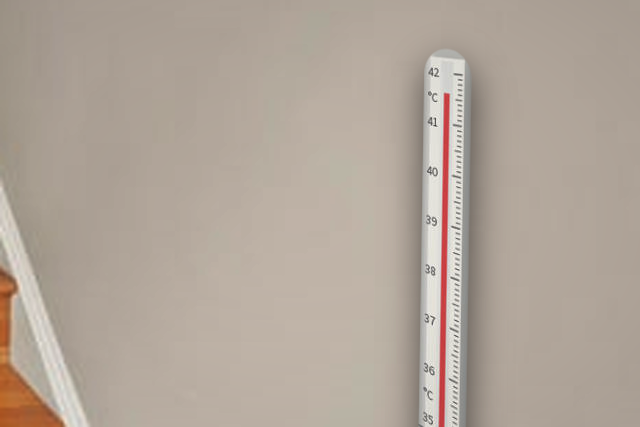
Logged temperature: 41.6 °C
